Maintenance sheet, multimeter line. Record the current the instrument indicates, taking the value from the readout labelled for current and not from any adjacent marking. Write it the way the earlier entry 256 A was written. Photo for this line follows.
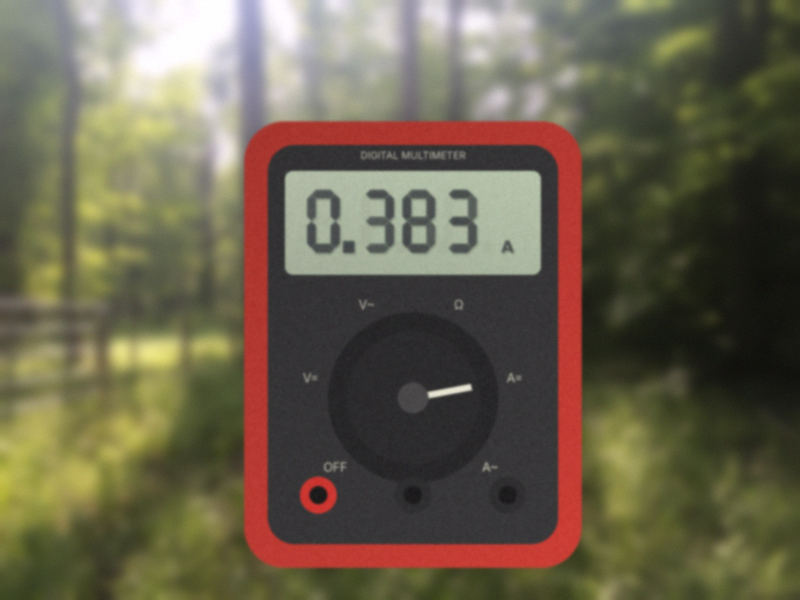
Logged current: 0.383 A
